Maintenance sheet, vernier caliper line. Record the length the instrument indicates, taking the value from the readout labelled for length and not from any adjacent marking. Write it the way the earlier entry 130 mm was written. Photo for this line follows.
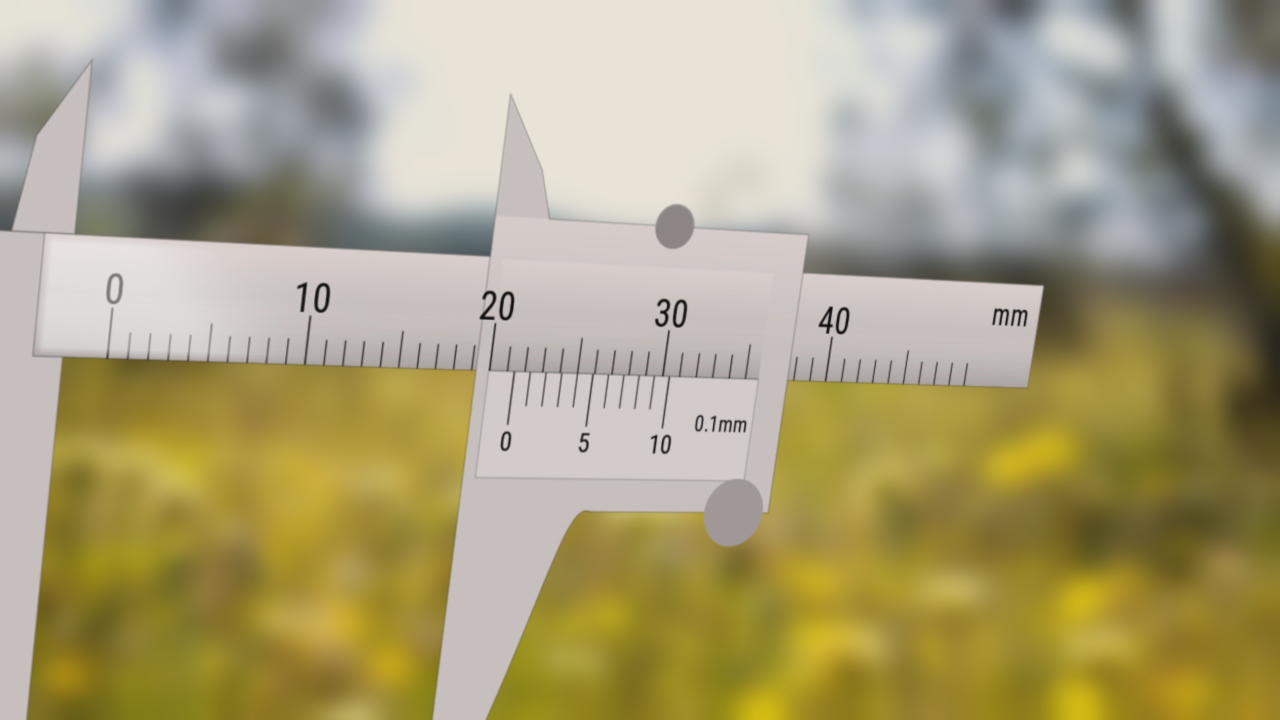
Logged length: 21.4 mm
